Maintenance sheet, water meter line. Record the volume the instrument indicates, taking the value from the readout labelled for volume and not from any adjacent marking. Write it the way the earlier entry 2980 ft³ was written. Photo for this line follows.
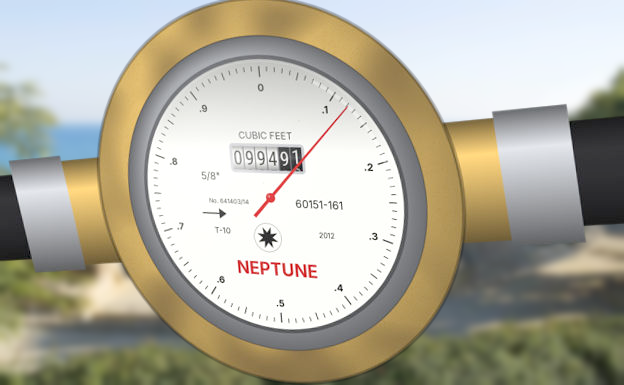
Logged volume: 99491.12 ft³
